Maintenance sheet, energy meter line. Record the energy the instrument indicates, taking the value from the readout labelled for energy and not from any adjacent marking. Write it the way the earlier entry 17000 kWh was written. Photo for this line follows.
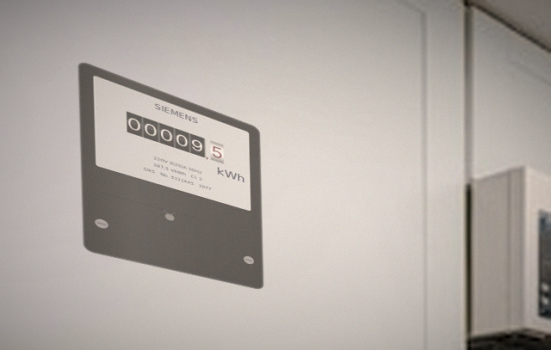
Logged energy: 9.5 kWh
